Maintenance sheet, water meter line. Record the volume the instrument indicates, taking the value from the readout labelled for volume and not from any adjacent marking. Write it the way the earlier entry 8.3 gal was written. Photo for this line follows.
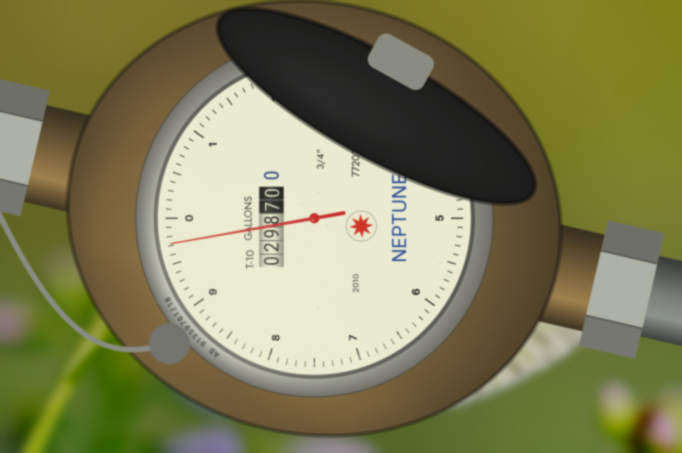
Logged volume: 298699.7 gal
